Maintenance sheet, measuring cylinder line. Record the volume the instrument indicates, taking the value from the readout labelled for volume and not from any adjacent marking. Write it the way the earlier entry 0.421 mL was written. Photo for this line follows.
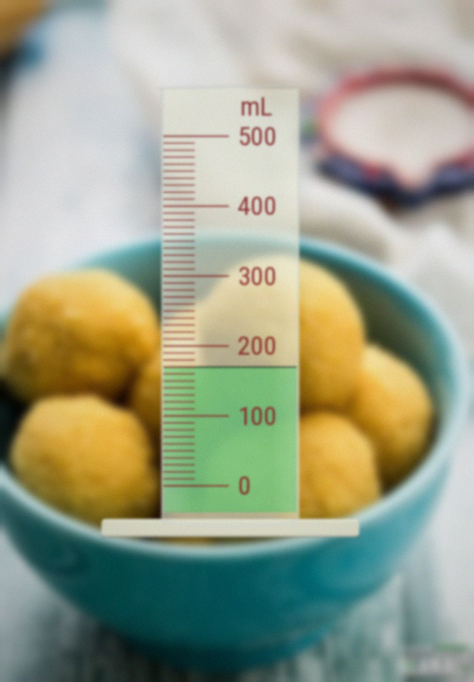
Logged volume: 170 mL
